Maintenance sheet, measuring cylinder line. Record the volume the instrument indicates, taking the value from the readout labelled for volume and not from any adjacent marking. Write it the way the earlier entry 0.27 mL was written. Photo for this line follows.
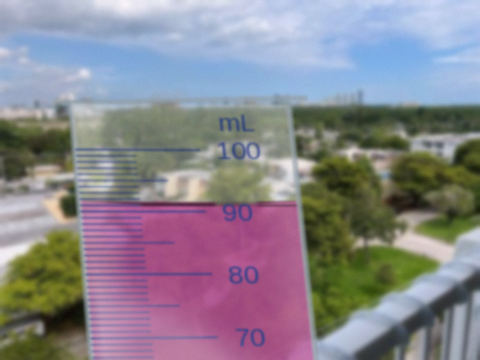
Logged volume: 91 mL
